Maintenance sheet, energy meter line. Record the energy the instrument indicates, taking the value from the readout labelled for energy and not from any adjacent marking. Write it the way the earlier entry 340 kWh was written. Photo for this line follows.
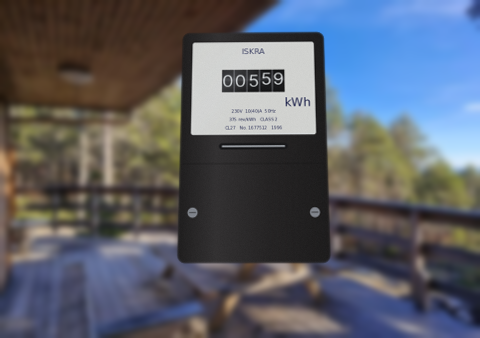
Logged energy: 559 kWh
